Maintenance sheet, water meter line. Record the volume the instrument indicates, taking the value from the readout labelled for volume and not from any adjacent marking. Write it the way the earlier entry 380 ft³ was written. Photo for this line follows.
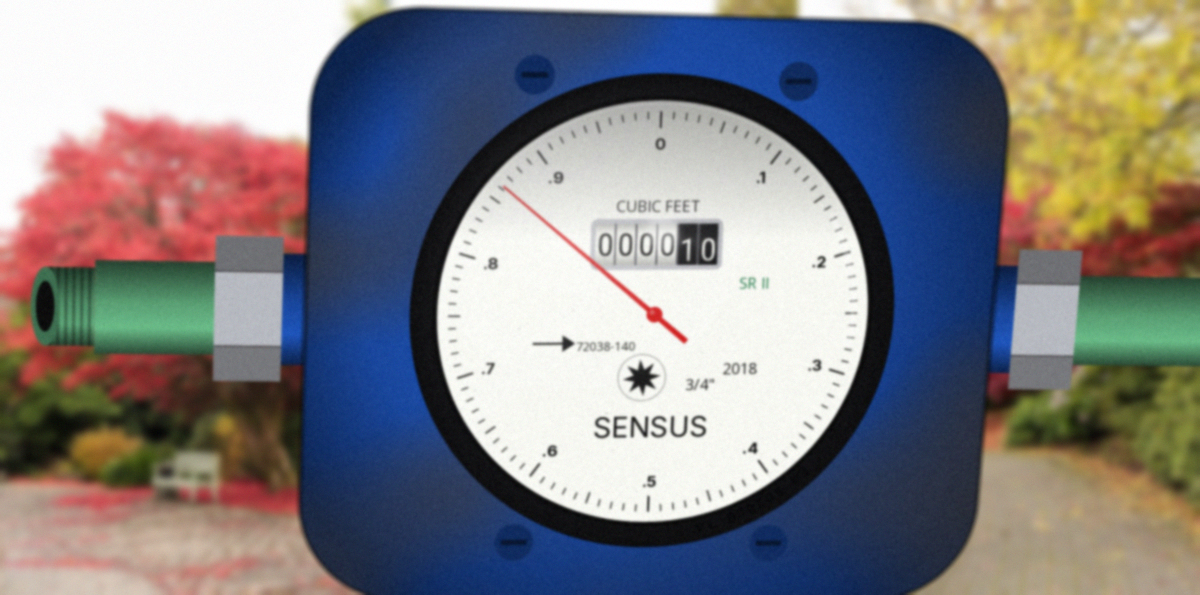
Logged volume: 9.86 ft³
